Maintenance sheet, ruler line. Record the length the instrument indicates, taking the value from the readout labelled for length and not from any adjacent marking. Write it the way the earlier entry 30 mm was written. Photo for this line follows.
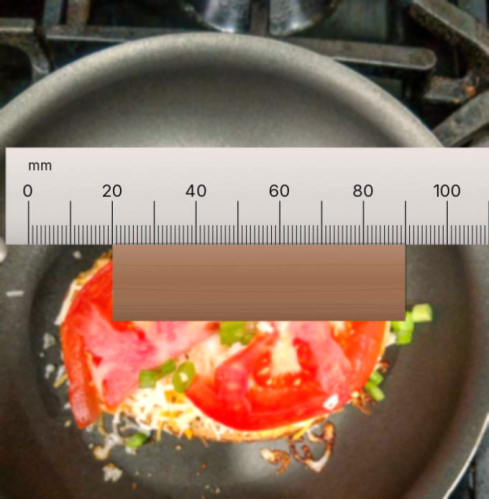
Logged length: 70 mm
